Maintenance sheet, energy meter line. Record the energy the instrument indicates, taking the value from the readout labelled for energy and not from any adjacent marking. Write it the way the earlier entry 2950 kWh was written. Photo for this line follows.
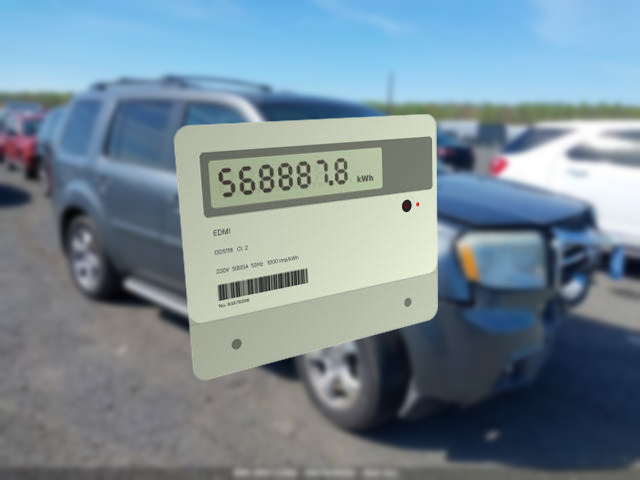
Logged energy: 568887.8 kWh
